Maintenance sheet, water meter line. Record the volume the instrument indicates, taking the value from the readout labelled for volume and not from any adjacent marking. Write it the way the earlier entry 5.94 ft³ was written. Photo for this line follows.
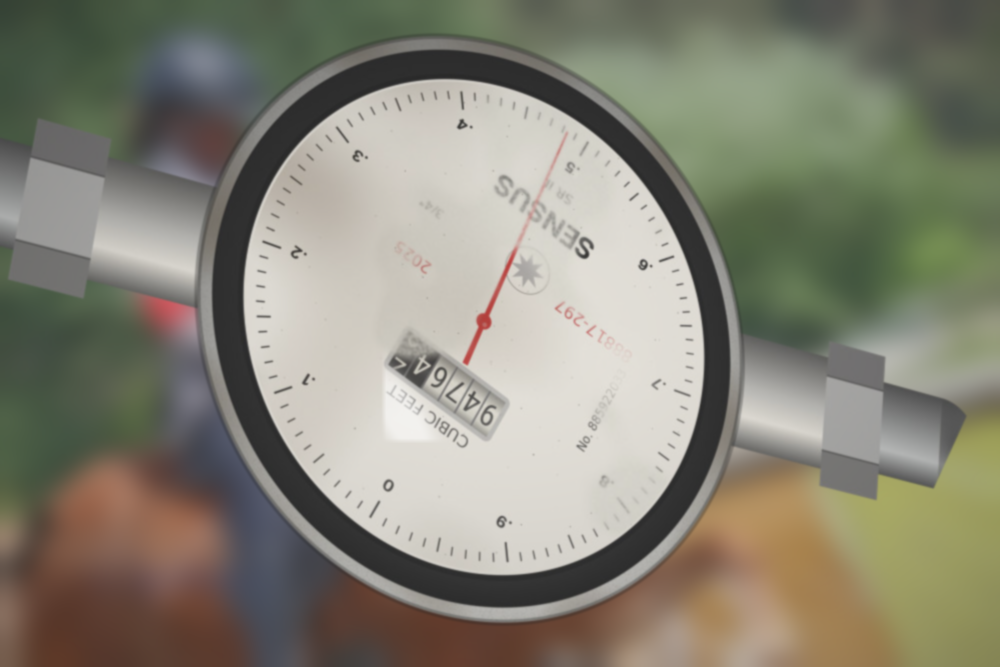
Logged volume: 947642.48 ft³
